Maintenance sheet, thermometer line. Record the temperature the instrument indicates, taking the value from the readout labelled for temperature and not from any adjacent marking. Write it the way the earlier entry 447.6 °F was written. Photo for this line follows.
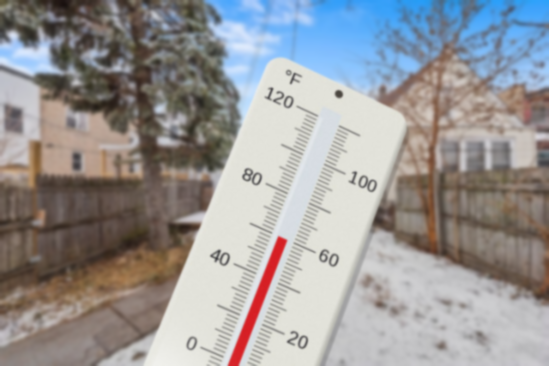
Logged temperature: 60 °F
